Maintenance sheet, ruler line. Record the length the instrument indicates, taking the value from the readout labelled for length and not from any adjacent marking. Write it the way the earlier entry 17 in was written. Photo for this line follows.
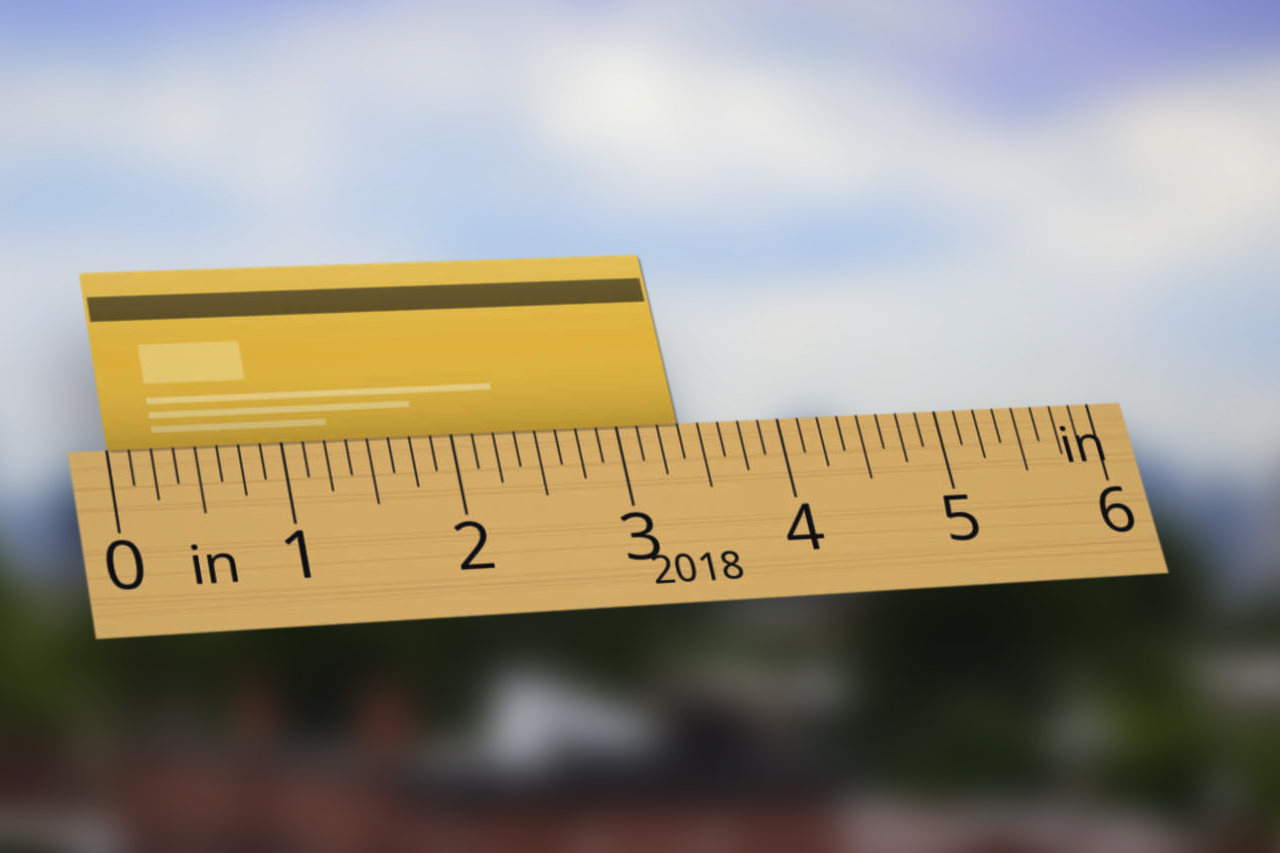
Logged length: 3.375 in
